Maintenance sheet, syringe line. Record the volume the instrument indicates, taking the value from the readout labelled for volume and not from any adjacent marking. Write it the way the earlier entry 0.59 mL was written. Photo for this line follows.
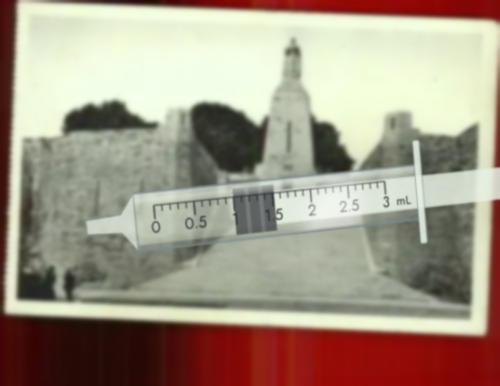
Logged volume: 1 mL
